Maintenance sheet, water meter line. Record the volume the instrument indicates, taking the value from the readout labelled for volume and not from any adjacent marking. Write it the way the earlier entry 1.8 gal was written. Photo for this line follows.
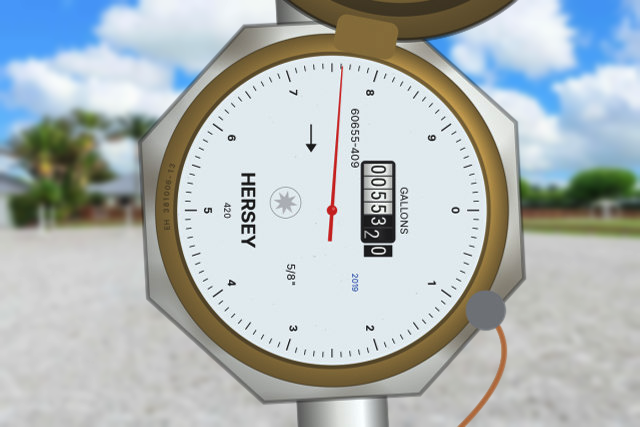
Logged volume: 55317.6 gal
